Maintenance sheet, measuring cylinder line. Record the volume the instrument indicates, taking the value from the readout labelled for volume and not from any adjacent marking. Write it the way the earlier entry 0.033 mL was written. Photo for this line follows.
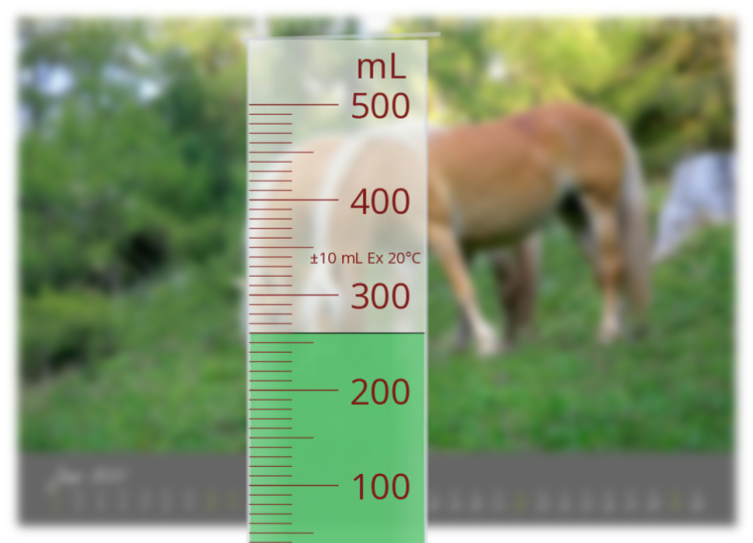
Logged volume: 260 mL
